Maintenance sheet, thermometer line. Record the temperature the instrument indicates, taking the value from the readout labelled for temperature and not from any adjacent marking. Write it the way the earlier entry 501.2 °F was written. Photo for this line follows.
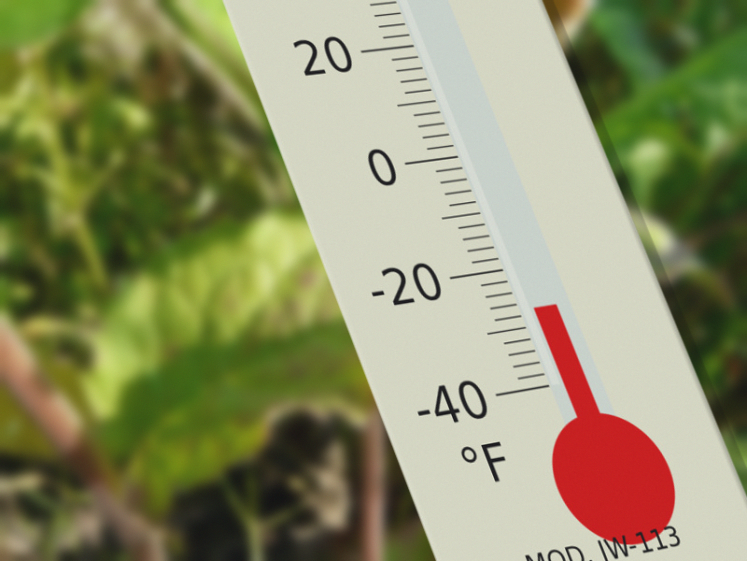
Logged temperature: -27 °F
